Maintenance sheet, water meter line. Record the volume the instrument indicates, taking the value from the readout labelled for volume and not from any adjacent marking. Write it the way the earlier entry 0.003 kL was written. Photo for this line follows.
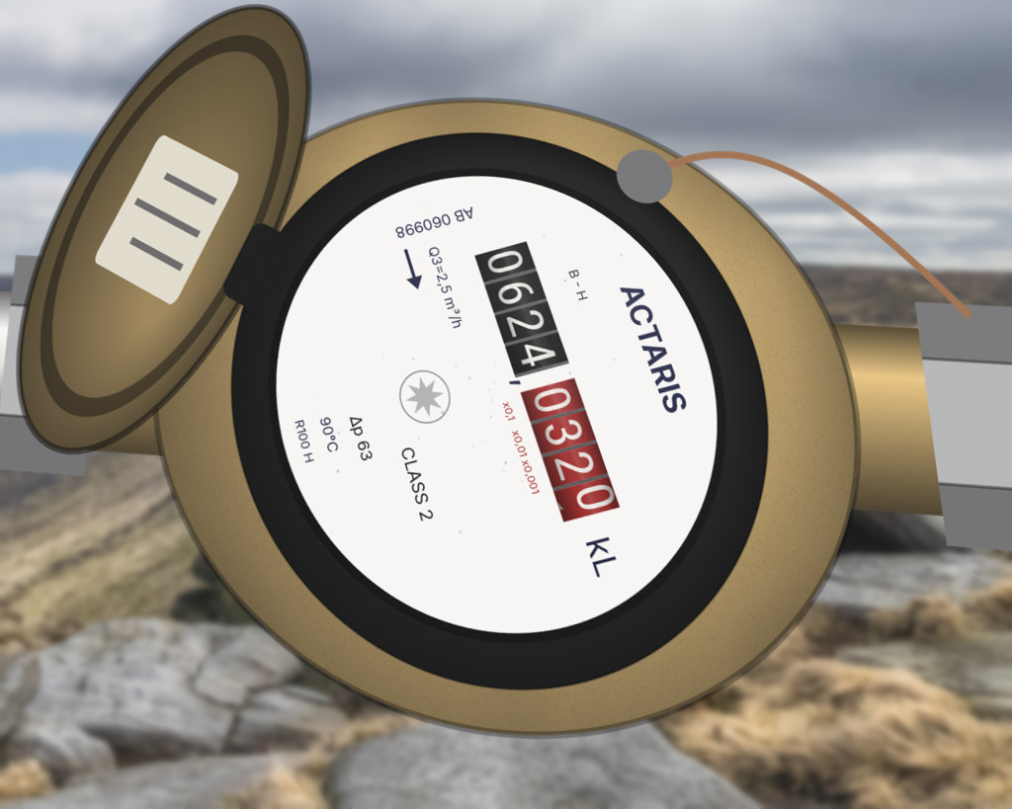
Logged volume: 624.0320 kL
